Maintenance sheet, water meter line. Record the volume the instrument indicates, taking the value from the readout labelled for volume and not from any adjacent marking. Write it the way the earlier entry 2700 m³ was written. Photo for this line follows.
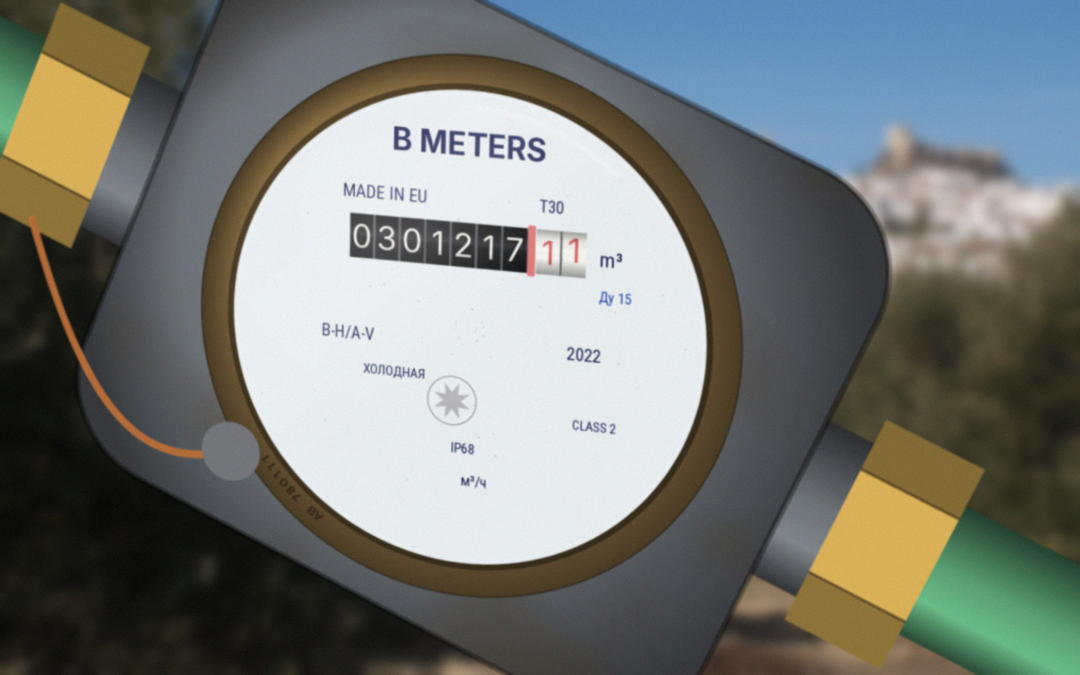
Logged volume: 301217.11 m³
